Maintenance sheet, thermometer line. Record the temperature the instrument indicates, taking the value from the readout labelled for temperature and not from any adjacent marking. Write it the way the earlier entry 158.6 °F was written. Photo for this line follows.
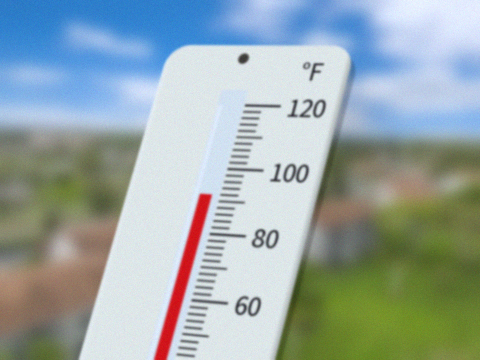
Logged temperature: 92 °F
